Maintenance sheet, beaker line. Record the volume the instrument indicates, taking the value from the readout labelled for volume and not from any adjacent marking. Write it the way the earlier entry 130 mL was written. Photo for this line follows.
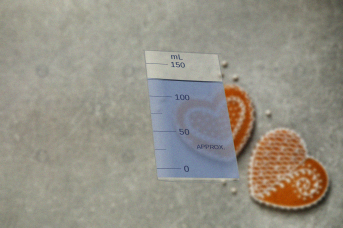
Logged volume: 125 mL
